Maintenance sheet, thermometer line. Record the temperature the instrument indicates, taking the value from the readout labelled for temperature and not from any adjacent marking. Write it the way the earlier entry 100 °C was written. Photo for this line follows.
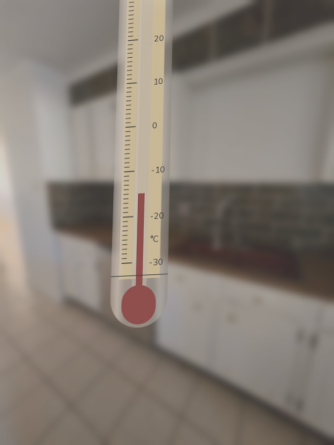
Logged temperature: -15 °C
